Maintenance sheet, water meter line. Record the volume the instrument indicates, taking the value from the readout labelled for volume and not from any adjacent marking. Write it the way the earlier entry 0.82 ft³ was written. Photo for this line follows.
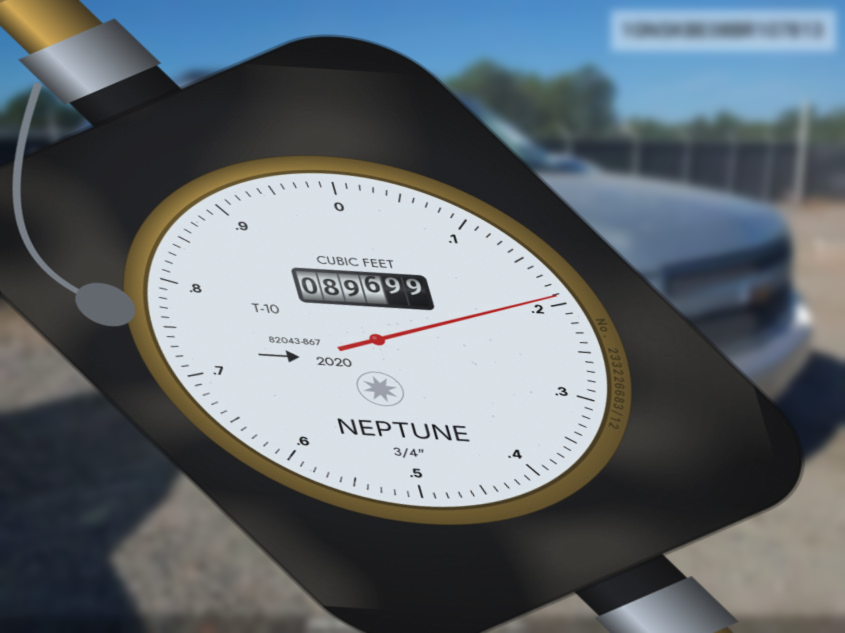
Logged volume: 89699.19 ft³
